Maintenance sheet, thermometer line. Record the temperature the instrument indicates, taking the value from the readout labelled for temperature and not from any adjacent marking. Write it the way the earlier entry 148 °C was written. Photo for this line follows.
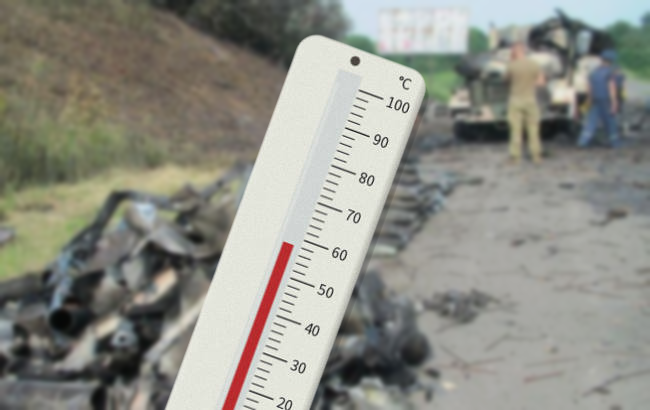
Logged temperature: 58 °C
